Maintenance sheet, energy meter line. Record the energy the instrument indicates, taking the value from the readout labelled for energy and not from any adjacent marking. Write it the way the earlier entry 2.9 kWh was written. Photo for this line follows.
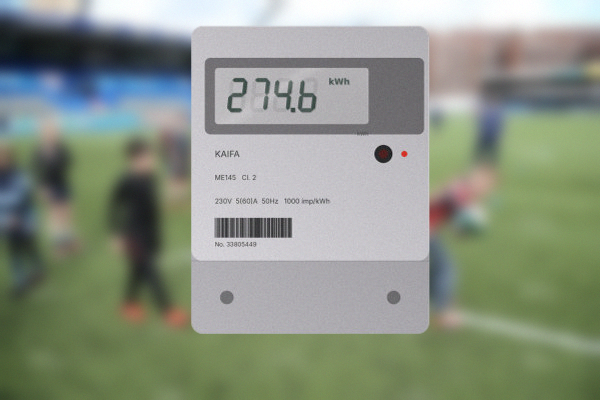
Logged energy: 274.6 kWh
